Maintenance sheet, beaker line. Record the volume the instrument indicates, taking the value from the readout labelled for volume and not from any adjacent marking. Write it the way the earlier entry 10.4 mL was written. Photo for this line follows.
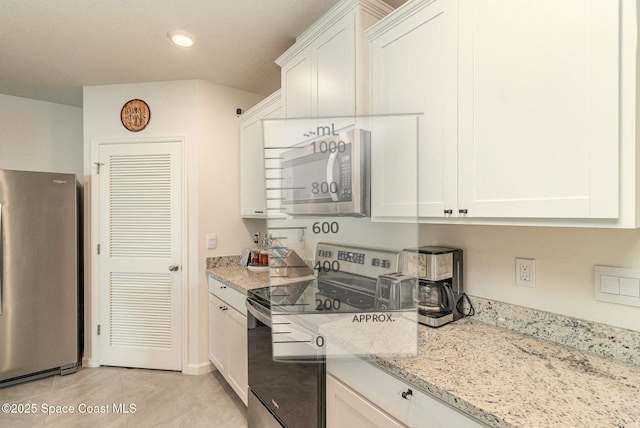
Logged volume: 150 mL
